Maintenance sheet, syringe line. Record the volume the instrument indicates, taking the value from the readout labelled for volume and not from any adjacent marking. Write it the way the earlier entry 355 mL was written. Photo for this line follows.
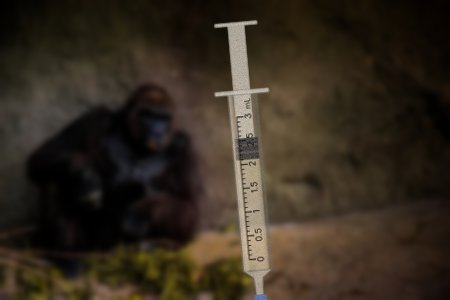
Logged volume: 2.1 mL
